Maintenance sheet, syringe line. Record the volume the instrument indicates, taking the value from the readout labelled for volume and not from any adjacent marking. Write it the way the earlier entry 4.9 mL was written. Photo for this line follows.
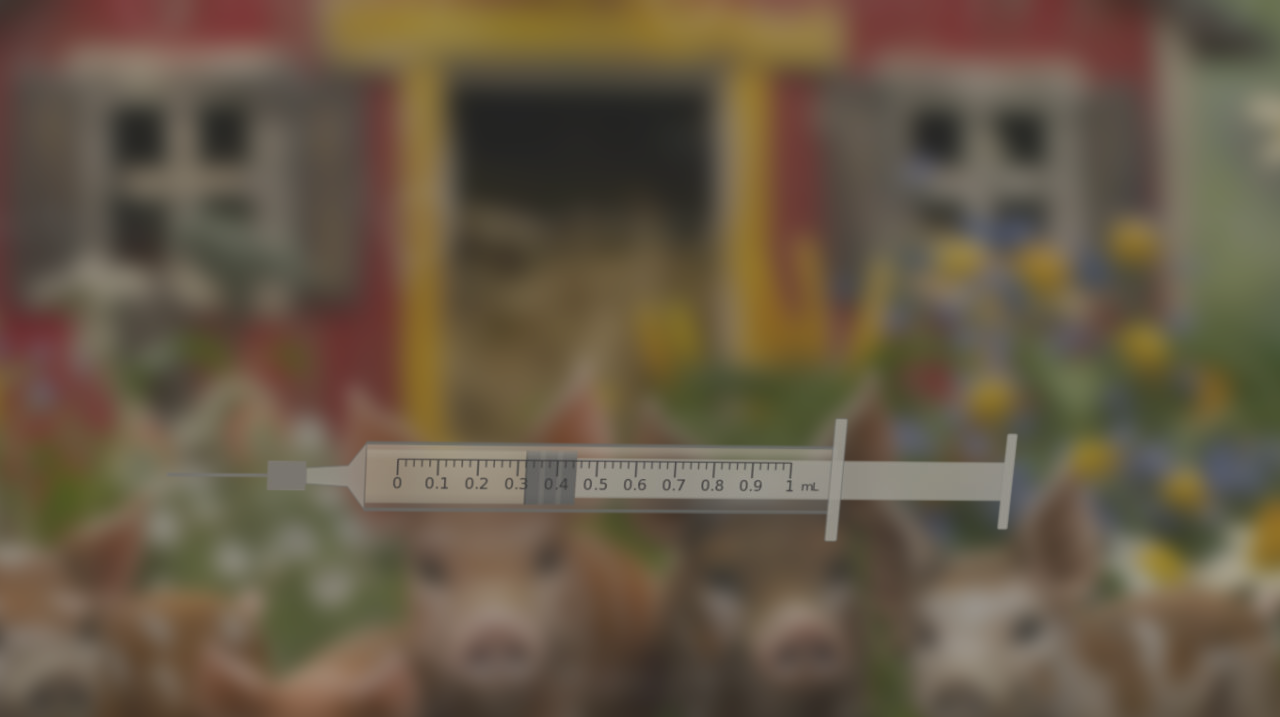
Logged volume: 0.32 mL
